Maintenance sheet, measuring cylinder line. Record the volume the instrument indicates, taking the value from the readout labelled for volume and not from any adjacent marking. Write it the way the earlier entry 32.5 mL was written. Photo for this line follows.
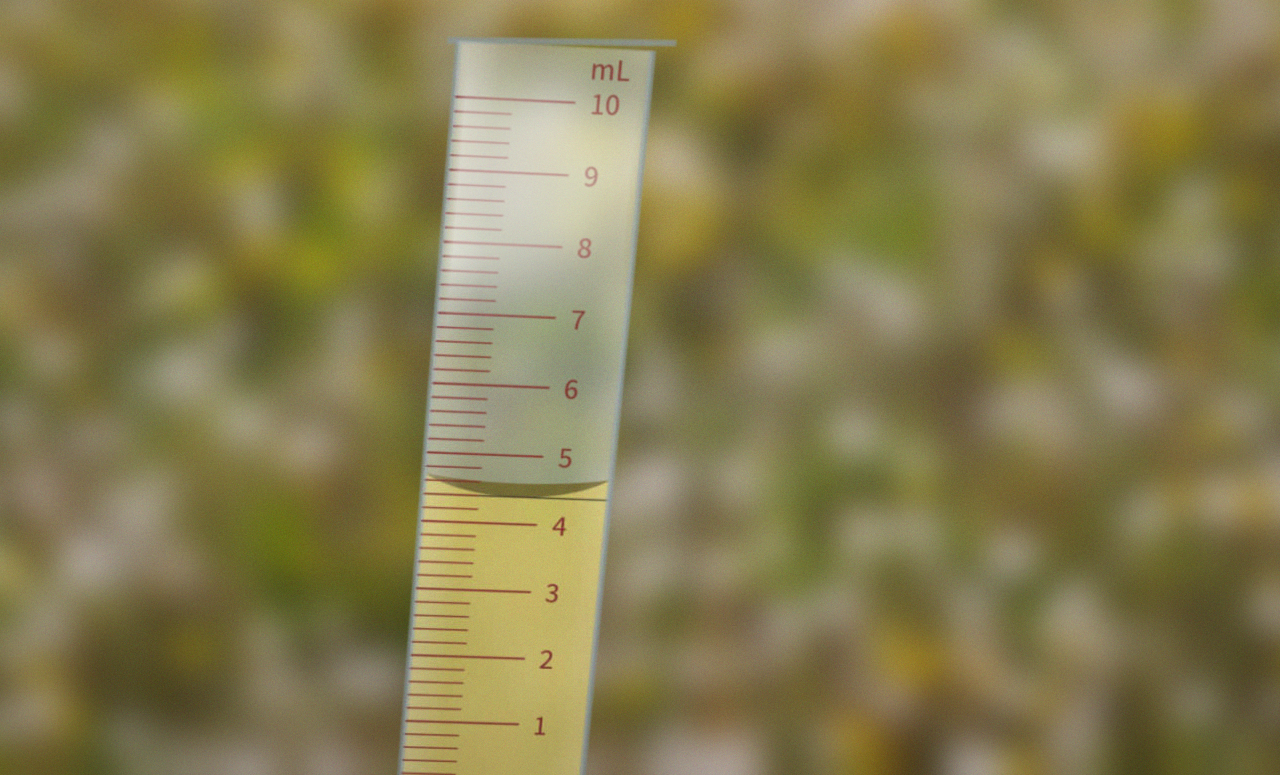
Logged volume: 4.4 mL
